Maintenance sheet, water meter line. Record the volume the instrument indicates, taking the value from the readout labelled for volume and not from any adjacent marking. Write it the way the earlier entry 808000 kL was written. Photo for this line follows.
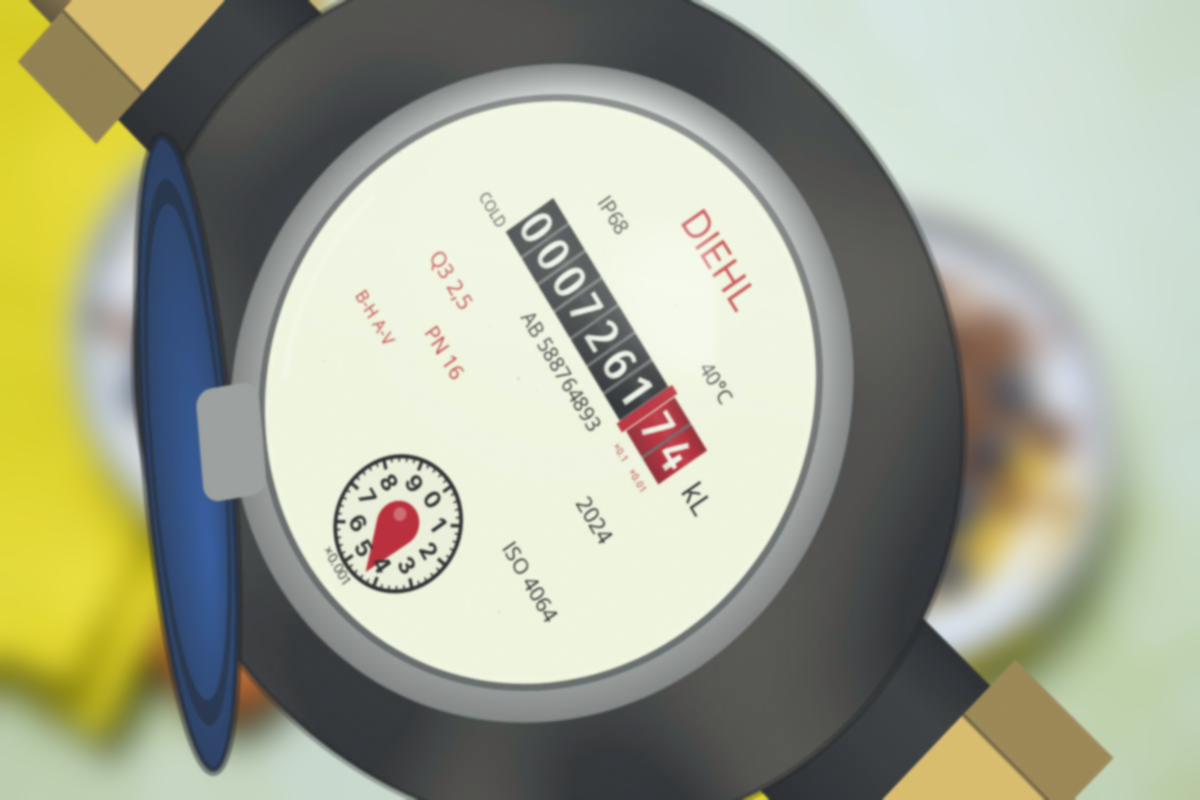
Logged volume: 7261.744 kL
